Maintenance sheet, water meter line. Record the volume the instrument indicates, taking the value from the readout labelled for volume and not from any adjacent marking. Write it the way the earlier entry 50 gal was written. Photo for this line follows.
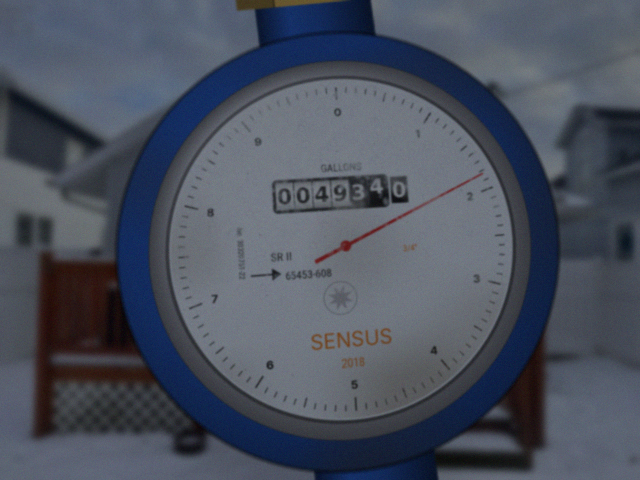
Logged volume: 49341.8 gal
